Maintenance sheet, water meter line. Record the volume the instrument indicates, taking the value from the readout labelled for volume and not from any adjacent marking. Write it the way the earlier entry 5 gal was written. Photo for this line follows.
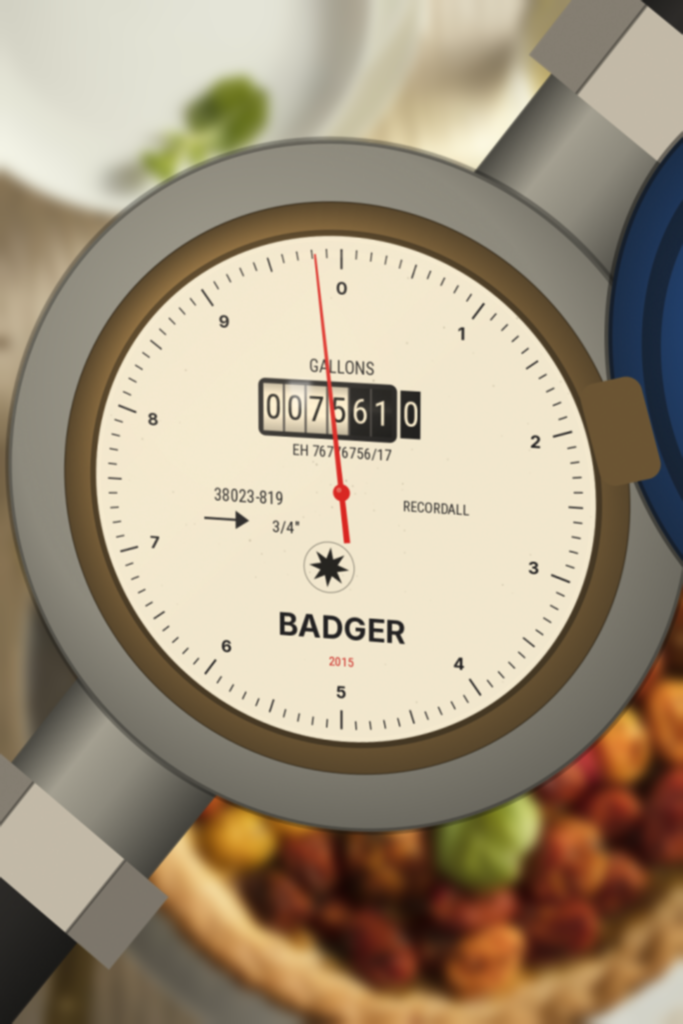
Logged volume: 75609.8 gal
